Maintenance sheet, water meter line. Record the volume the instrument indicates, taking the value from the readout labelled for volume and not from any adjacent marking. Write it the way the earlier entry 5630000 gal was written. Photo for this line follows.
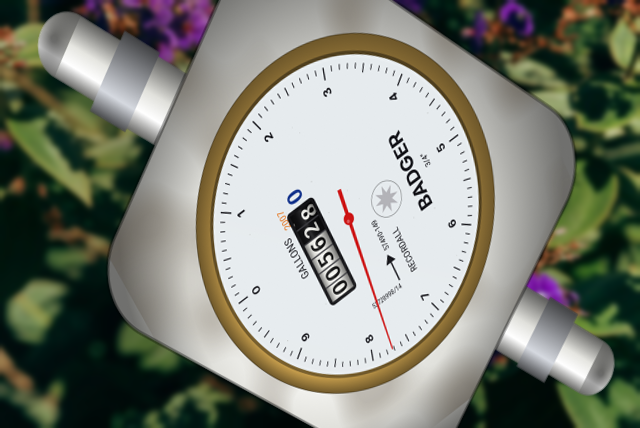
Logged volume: 56277.7 gal
